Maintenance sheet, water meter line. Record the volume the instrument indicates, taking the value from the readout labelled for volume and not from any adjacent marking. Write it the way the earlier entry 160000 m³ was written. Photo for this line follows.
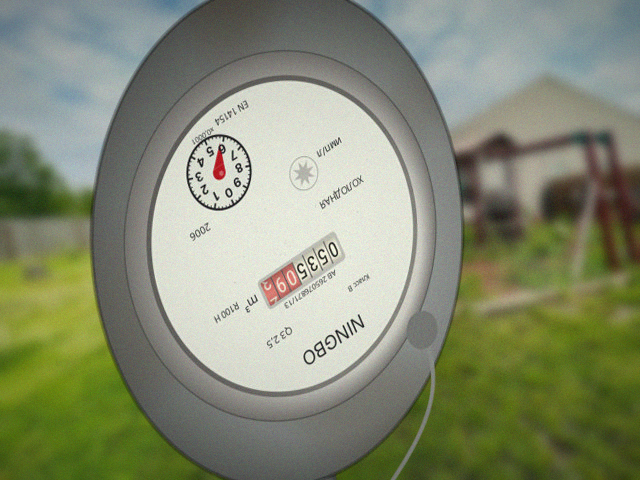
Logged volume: 535.0925 m³
